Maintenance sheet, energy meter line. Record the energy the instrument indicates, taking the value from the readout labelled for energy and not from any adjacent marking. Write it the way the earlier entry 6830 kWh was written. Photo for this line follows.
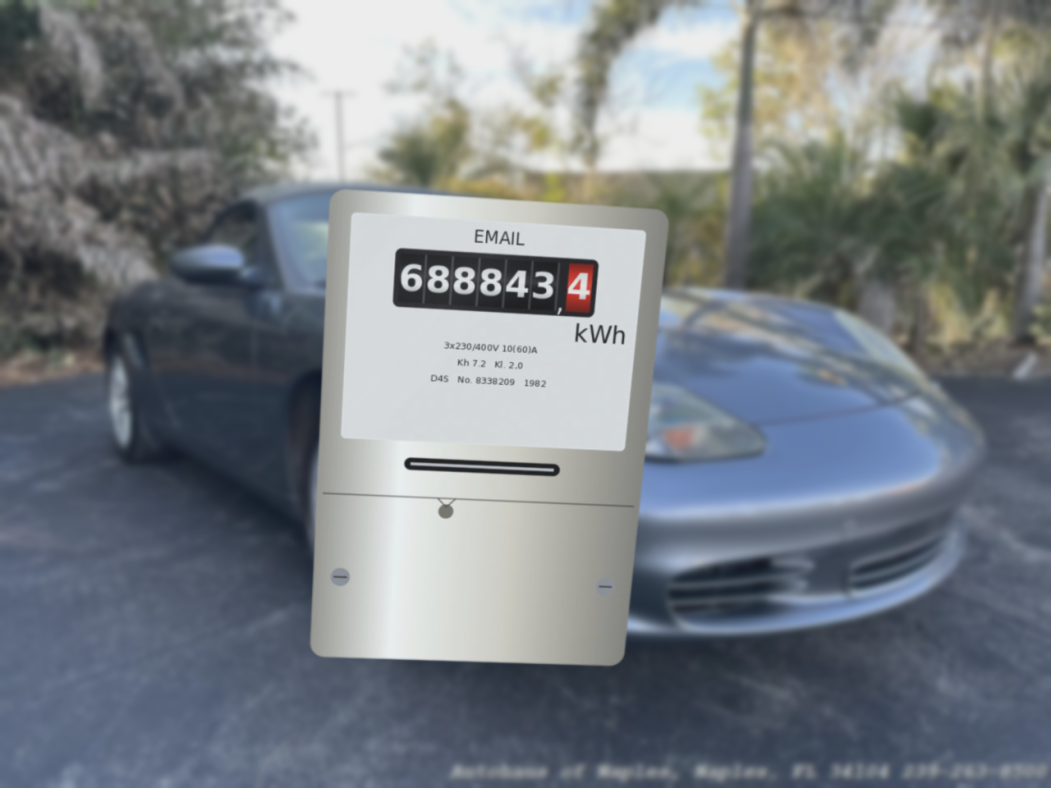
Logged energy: 688843.4 kWh
